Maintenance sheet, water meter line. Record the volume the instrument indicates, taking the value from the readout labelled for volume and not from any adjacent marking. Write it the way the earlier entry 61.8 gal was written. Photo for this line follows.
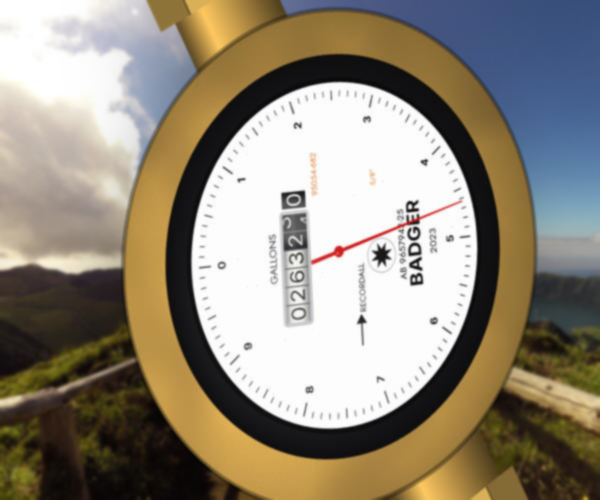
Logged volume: 263234.6 gal
